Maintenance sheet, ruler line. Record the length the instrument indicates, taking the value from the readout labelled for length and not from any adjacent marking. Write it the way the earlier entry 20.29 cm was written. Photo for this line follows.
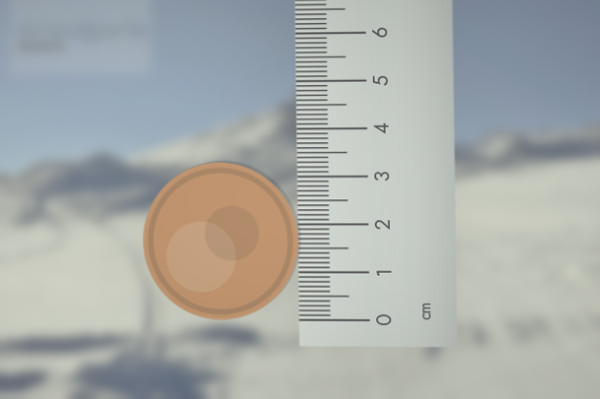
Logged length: 3.3 cm
